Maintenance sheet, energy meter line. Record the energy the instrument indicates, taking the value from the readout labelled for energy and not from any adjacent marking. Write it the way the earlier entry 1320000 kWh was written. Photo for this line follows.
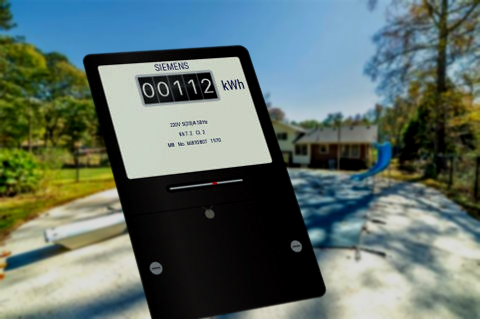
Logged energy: 112 kWh
